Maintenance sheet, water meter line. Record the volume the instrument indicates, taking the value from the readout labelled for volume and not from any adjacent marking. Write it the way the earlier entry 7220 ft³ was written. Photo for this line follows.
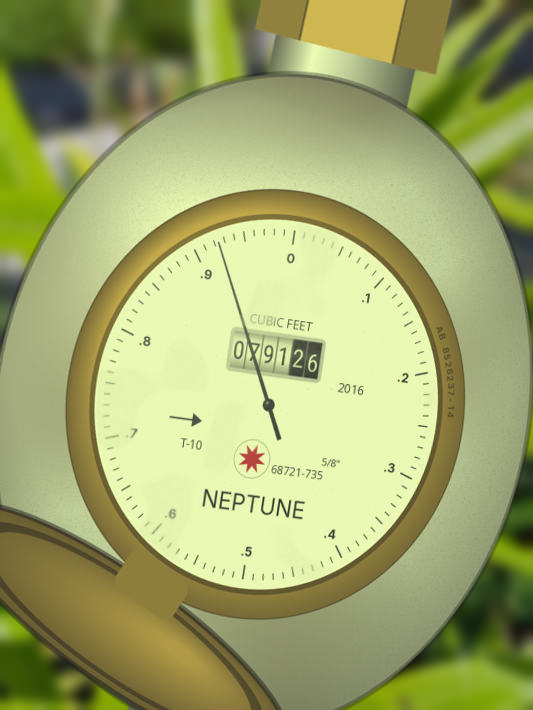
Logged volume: 79125.92 ft³
